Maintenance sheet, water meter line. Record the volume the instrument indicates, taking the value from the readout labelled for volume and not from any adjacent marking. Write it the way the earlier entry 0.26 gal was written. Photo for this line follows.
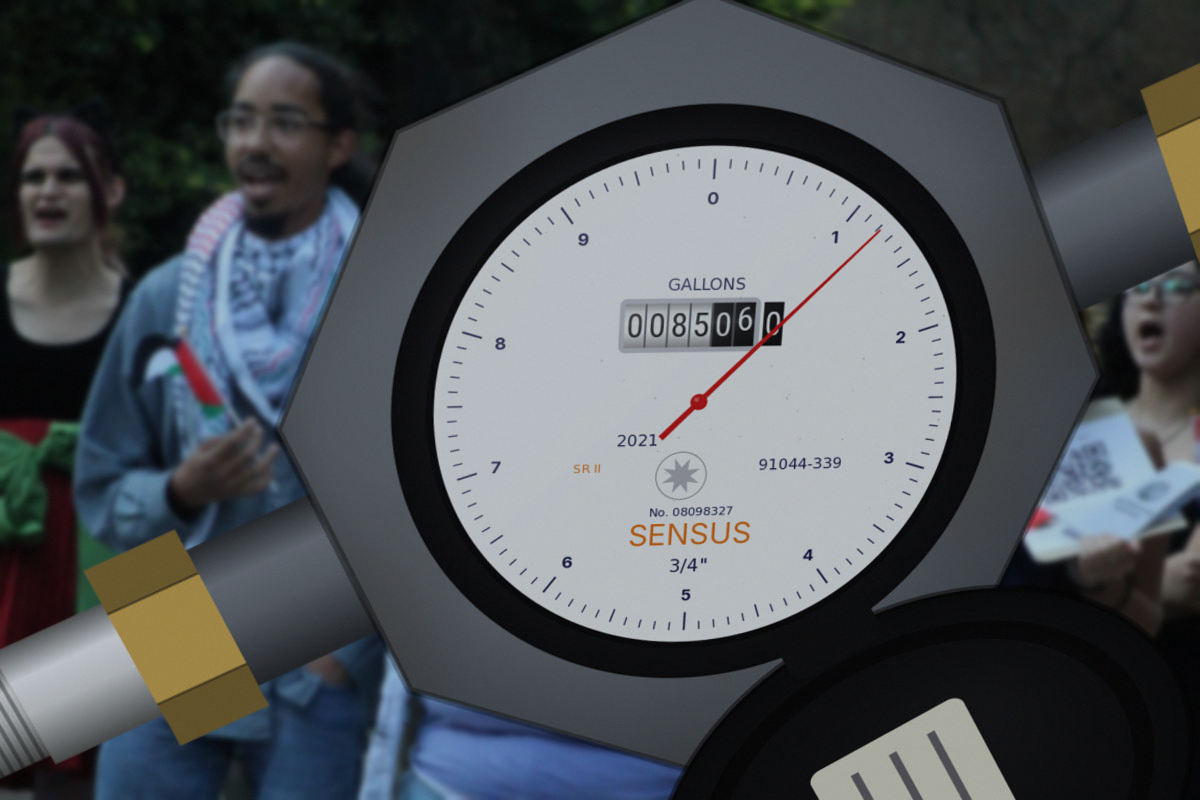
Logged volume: 85061.2 gal
